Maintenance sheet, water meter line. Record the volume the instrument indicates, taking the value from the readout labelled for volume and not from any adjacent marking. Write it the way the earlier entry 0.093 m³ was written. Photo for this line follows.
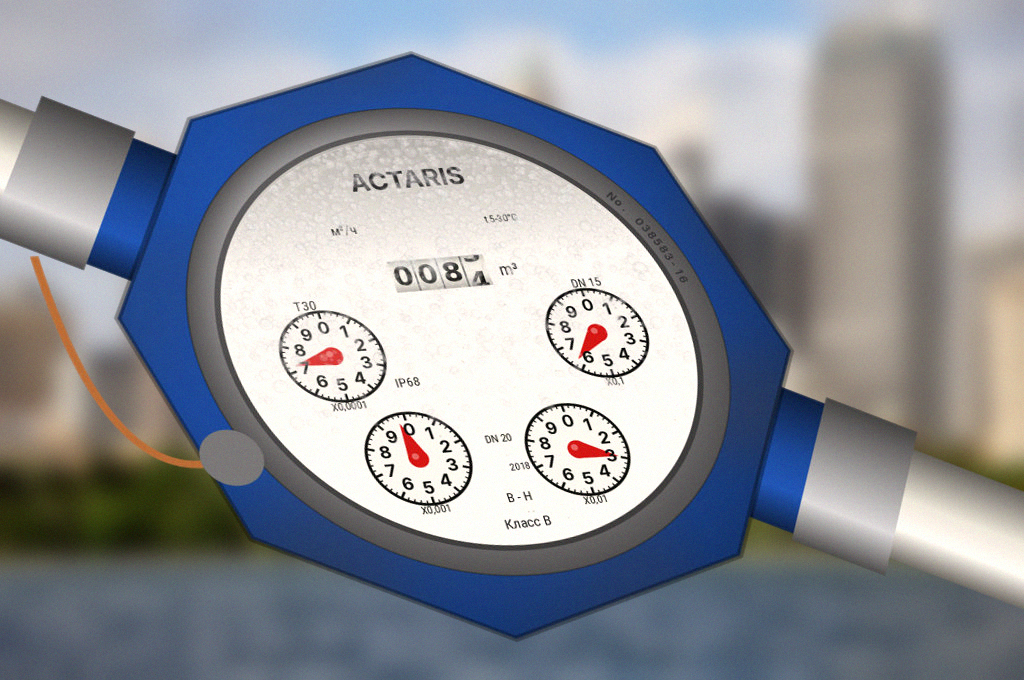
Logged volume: 83.6297 m³
